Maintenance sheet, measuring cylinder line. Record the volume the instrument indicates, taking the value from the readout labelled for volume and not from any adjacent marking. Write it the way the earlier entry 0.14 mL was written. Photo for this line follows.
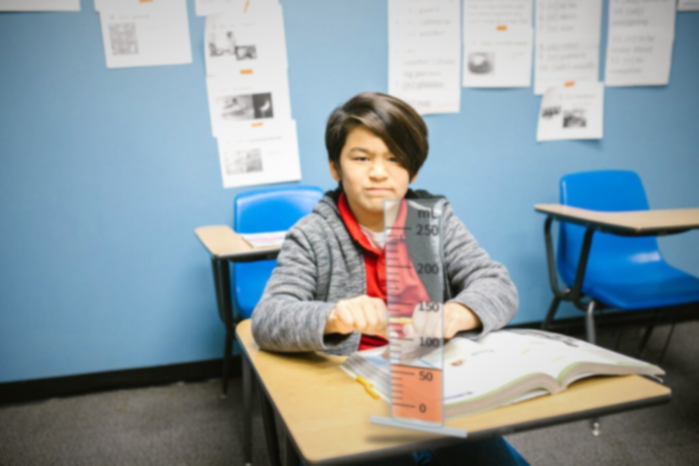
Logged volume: 60 mL
